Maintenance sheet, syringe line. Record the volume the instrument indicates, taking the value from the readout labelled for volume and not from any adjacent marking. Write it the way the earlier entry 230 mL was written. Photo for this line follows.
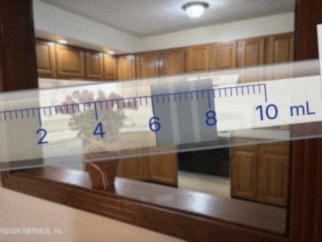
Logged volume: 6 mL
